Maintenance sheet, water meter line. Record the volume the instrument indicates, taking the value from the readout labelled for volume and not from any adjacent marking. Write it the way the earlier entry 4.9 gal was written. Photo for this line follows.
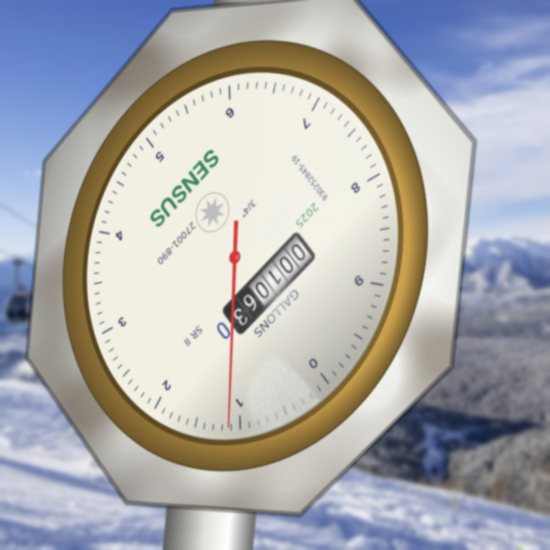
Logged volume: 10631.1 gal
